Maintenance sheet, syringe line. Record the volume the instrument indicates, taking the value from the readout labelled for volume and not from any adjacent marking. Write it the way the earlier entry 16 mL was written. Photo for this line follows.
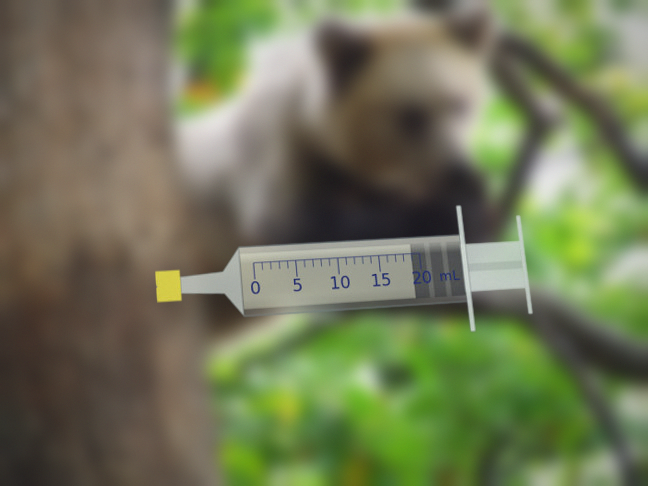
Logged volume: 19 mL
